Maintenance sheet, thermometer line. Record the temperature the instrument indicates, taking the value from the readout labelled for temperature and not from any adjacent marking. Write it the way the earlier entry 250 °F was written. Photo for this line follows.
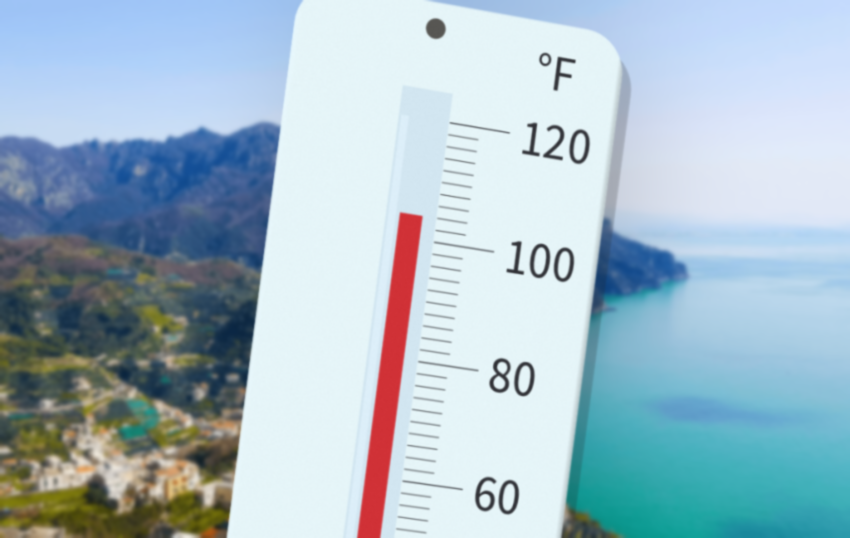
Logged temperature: 104 °F
